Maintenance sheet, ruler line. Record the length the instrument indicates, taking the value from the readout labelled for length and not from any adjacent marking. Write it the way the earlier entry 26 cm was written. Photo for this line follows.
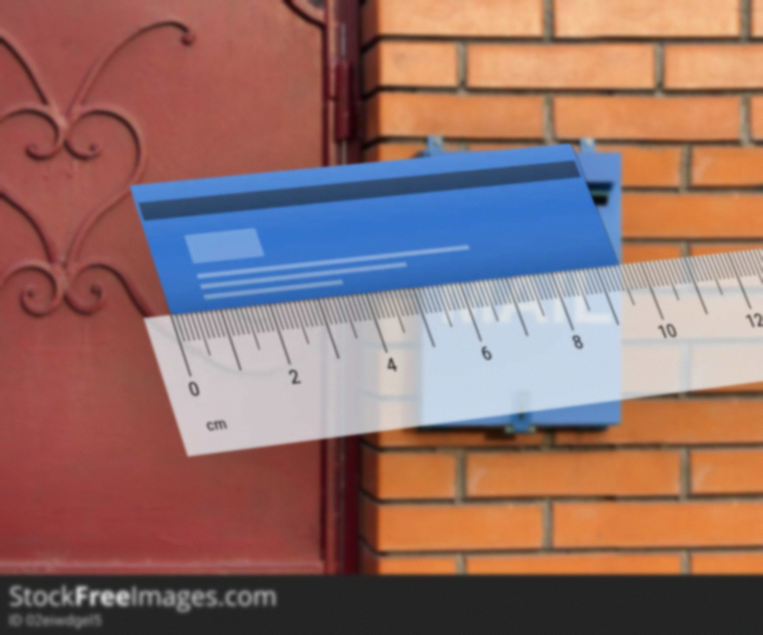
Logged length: 9.5 cm
